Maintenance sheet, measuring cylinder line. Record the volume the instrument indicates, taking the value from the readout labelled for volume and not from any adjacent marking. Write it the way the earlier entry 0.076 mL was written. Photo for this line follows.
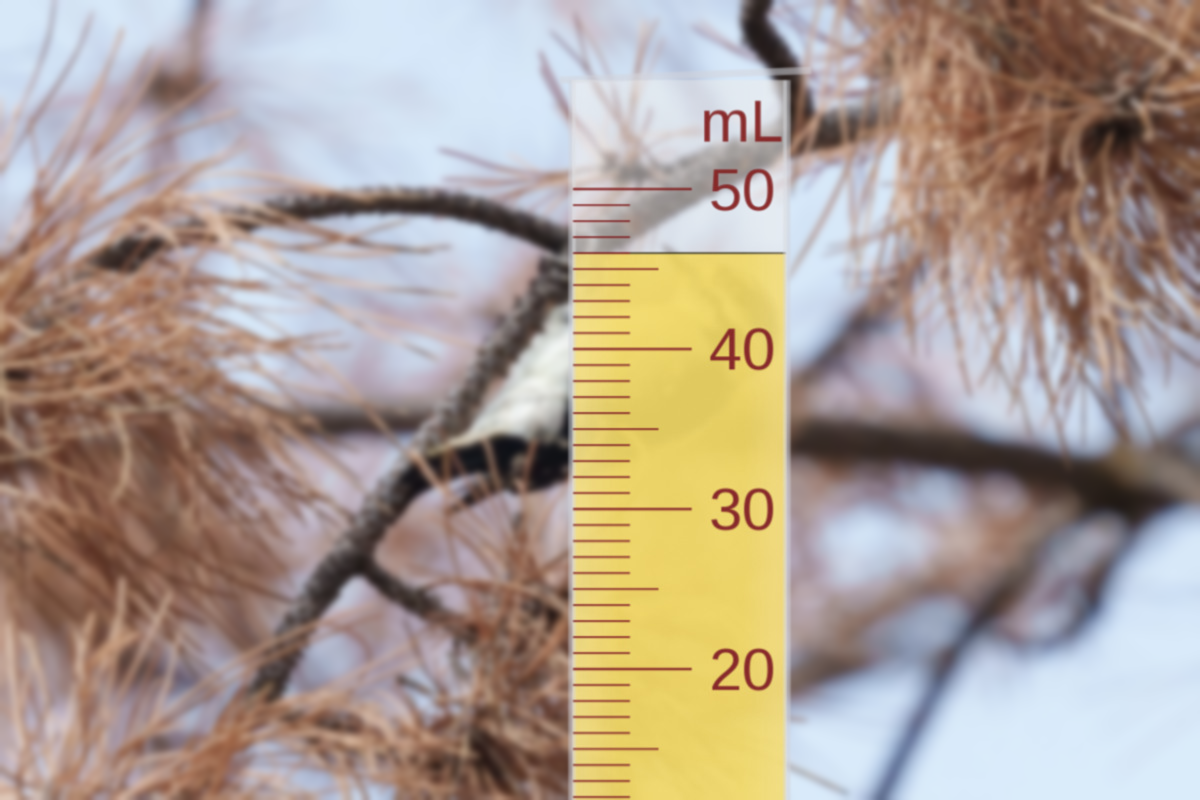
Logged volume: 46 mL
